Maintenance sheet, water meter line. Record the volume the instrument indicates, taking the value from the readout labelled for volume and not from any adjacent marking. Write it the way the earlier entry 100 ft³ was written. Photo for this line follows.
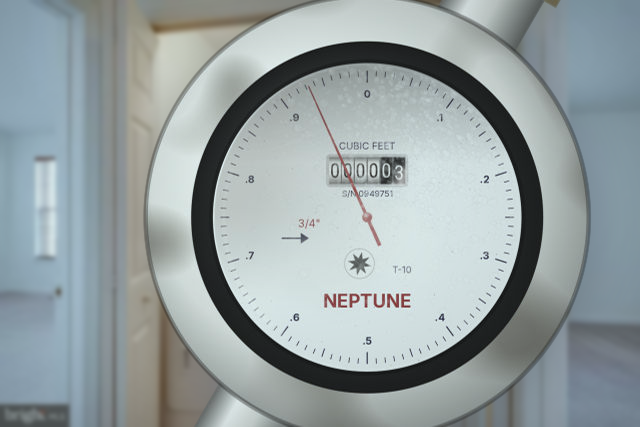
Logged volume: 2.93 ft³
